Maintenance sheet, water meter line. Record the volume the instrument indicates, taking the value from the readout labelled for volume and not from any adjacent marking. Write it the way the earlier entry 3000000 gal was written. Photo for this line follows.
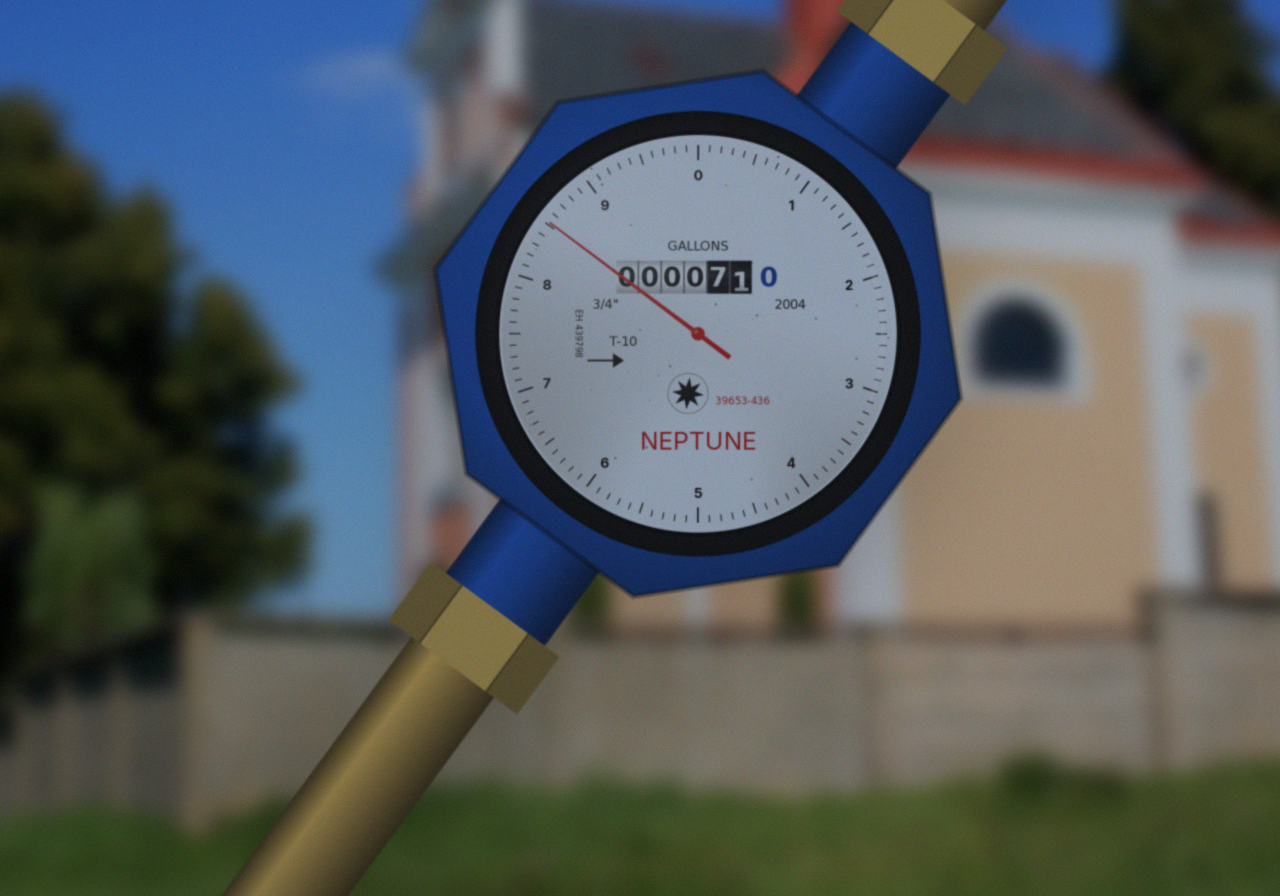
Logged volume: 708.5 gal
